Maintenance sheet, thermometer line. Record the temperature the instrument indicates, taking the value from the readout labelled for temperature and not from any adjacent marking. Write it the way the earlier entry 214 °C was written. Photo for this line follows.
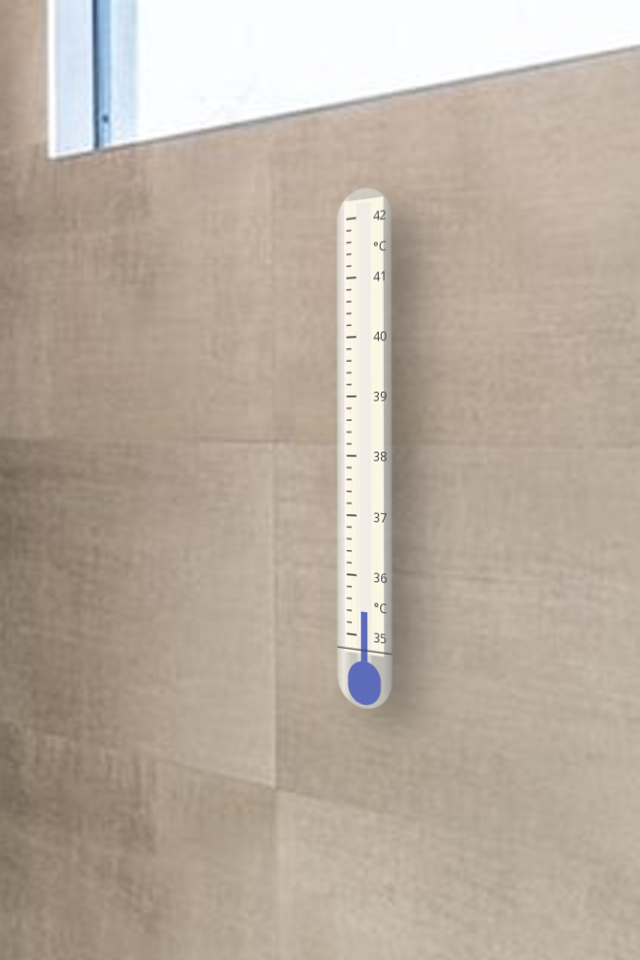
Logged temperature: 35.4 °C
